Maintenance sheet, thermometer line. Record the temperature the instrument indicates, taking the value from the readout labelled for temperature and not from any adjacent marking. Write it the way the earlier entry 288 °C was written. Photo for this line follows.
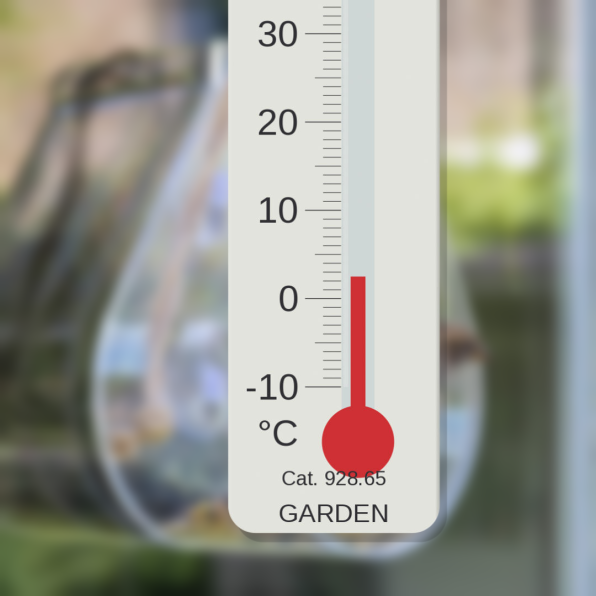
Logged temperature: 2.5 °C
